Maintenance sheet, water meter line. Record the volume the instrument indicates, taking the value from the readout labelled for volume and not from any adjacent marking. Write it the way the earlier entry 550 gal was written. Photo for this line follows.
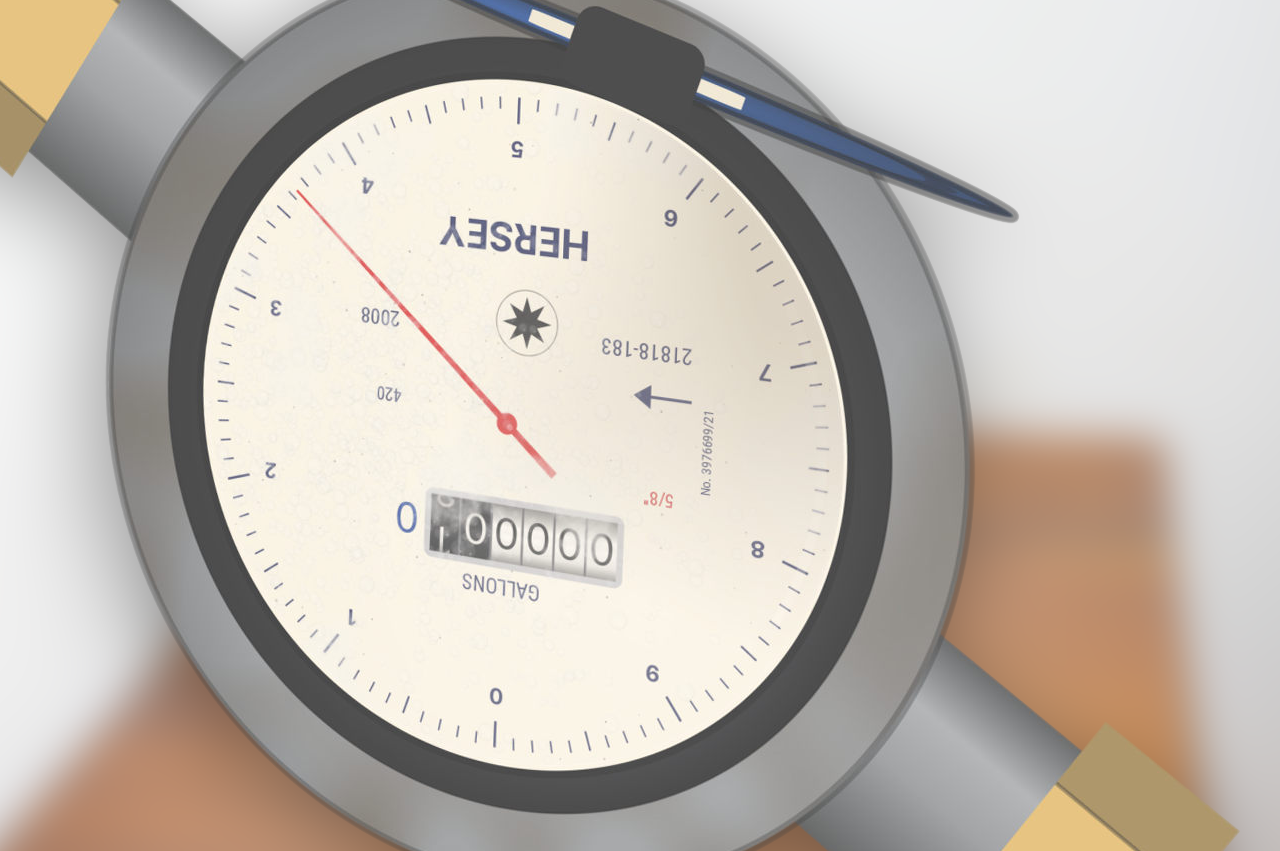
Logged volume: 13.6 gal
